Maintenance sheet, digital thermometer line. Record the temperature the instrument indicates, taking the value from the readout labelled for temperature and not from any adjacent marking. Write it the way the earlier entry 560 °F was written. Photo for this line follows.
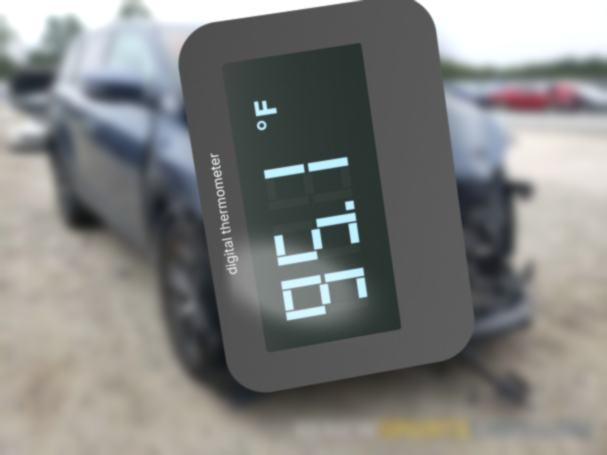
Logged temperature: 95.1 °F
